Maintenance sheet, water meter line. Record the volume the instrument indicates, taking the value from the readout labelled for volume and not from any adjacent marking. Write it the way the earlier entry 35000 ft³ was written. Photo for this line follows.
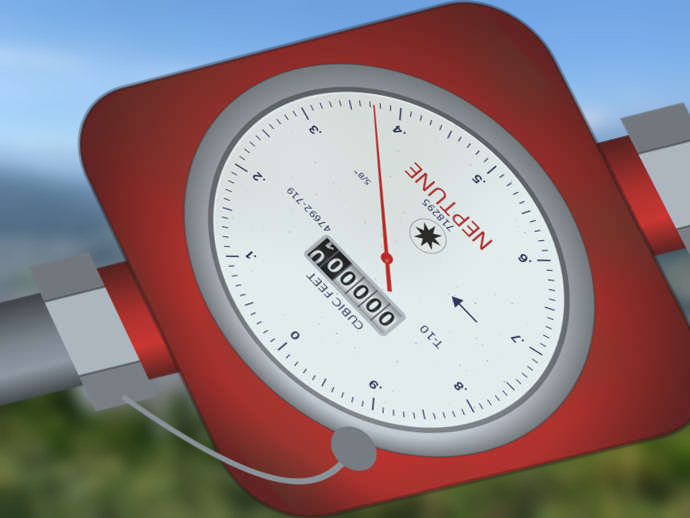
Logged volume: 0.37 ft³
